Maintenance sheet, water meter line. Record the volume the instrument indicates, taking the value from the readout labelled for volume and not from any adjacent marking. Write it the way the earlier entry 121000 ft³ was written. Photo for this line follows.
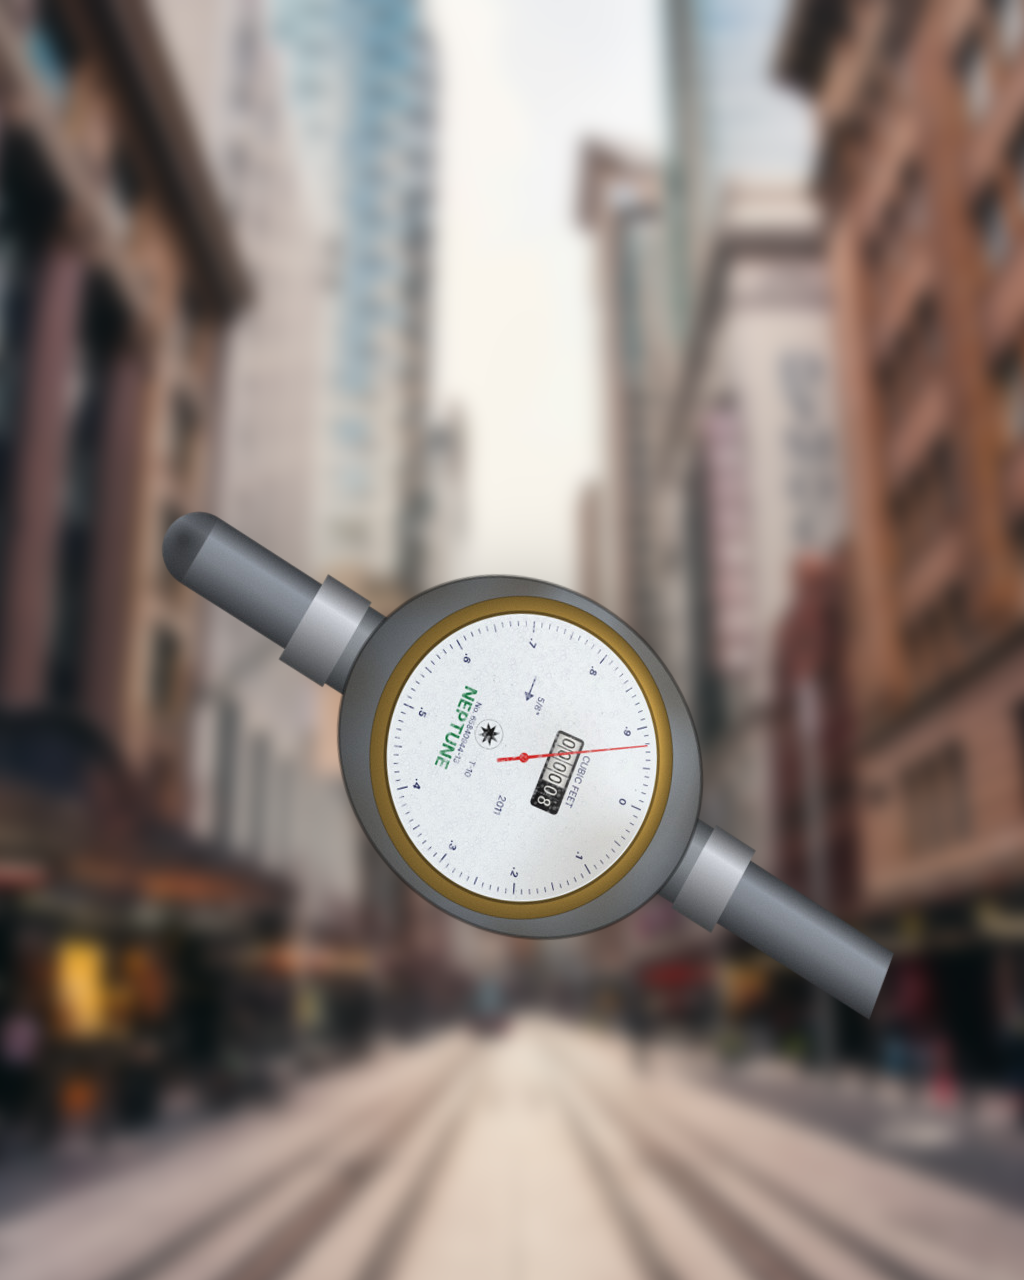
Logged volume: 7.92 ft³
